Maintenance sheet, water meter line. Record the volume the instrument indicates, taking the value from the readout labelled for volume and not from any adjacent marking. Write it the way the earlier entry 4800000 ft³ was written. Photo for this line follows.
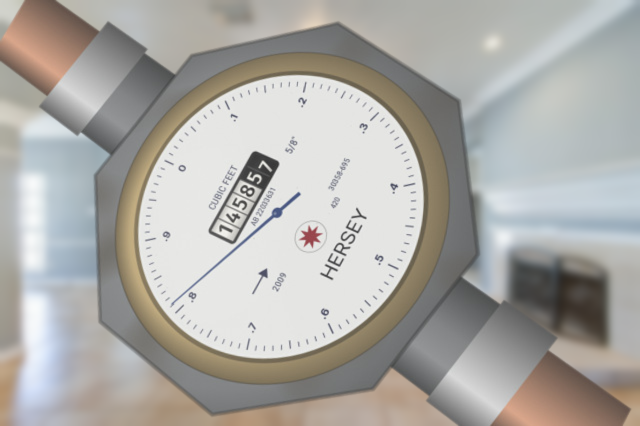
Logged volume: 145856.81 ft³
